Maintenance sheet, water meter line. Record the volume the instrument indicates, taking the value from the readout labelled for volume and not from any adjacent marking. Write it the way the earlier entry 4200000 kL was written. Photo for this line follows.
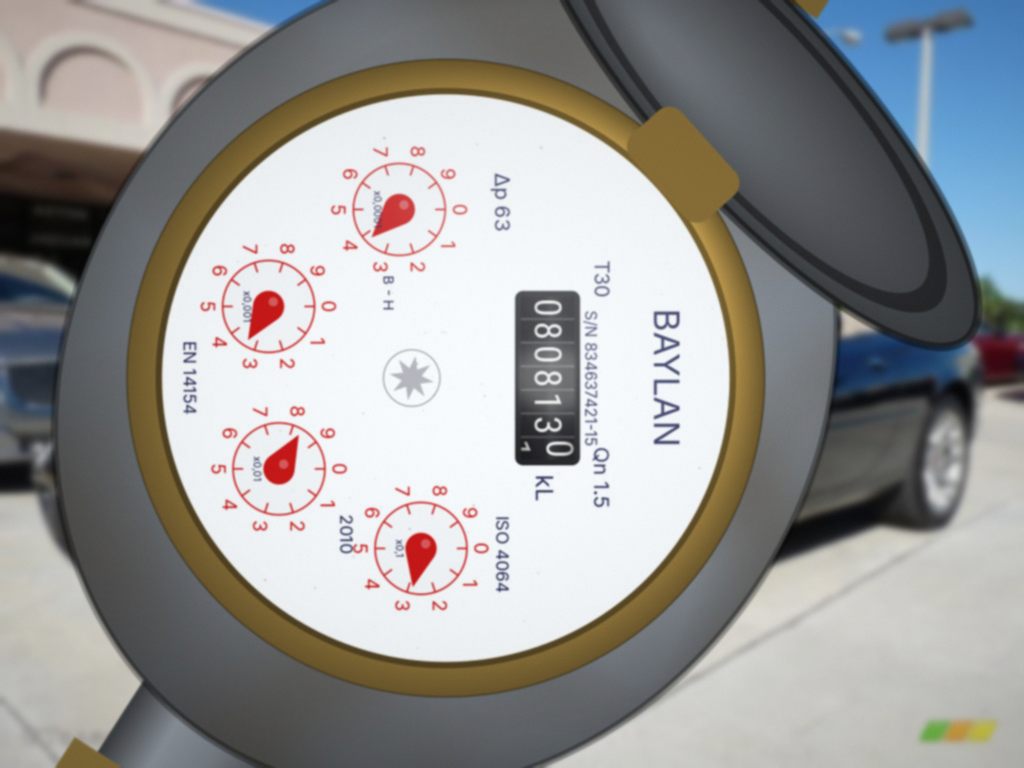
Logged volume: 808130.2833 kL
